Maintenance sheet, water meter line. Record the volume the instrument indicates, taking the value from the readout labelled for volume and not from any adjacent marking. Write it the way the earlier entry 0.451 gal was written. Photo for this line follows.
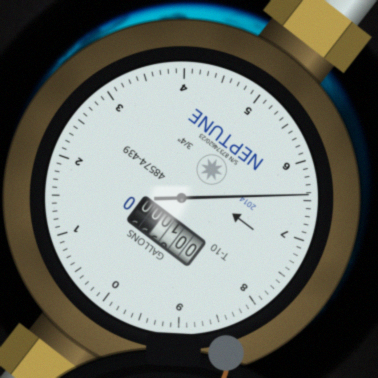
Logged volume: 9996.4 gal
